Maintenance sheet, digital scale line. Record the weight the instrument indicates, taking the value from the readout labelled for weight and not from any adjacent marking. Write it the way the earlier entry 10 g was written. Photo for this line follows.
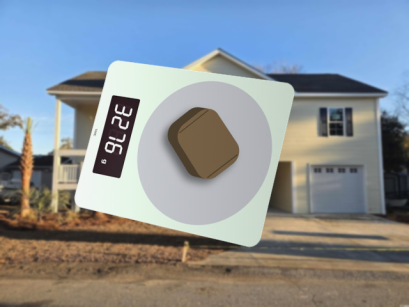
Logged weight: 3276 g
